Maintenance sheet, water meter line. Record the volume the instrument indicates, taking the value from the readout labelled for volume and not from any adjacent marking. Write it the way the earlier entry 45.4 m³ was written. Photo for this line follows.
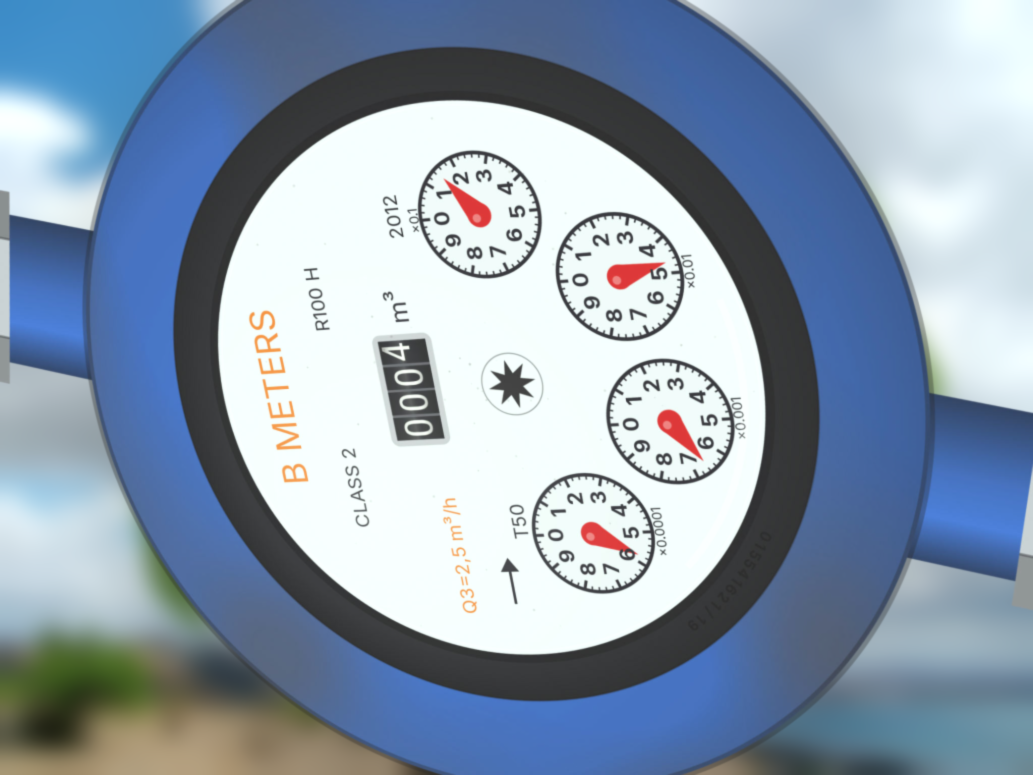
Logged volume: 4.1465 m³
